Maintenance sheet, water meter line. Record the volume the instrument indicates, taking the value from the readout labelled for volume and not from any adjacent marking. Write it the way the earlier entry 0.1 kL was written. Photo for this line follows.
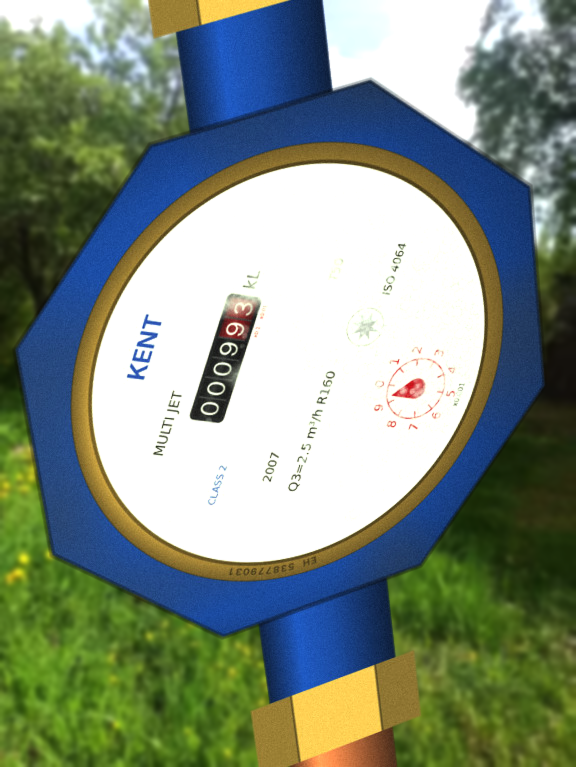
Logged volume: 9.929 kL
